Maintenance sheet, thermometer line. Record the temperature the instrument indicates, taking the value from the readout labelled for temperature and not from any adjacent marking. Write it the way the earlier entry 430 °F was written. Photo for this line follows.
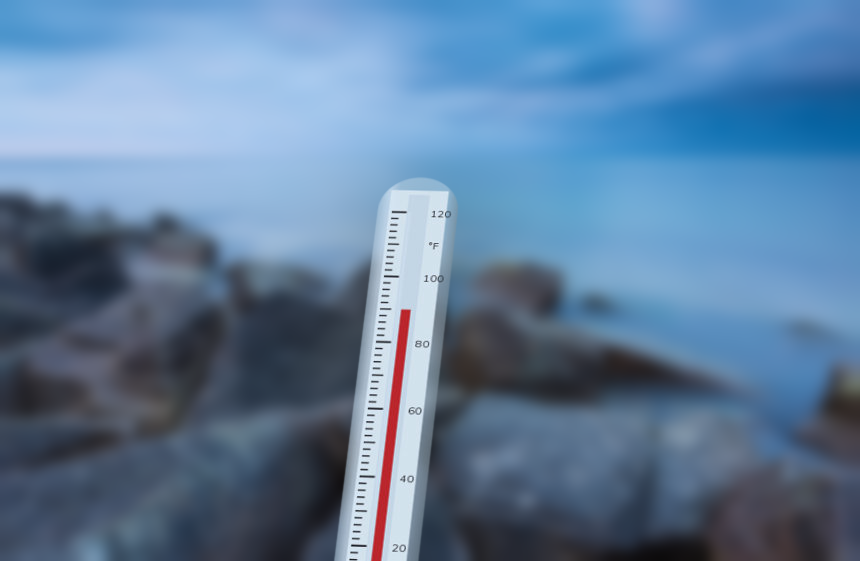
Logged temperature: 90 °F
